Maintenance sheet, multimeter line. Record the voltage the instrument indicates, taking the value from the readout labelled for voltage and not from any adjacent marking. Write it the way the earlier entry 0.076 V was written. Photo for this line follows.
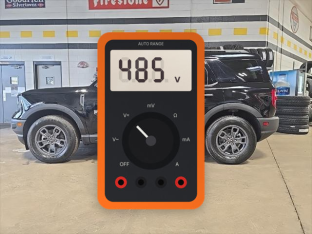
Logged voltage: 485 V
